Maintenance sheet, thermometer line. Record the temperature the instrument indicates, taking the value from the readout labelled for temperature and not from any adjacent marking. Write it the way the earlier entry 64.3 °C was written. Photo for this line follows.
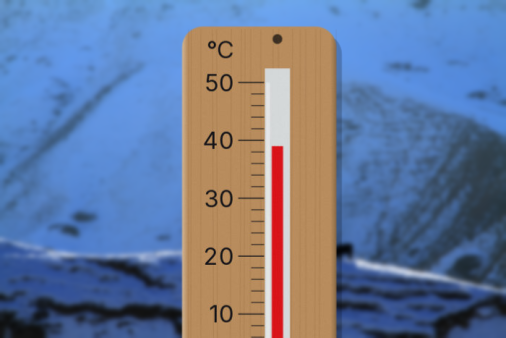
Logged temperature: 39 °C
